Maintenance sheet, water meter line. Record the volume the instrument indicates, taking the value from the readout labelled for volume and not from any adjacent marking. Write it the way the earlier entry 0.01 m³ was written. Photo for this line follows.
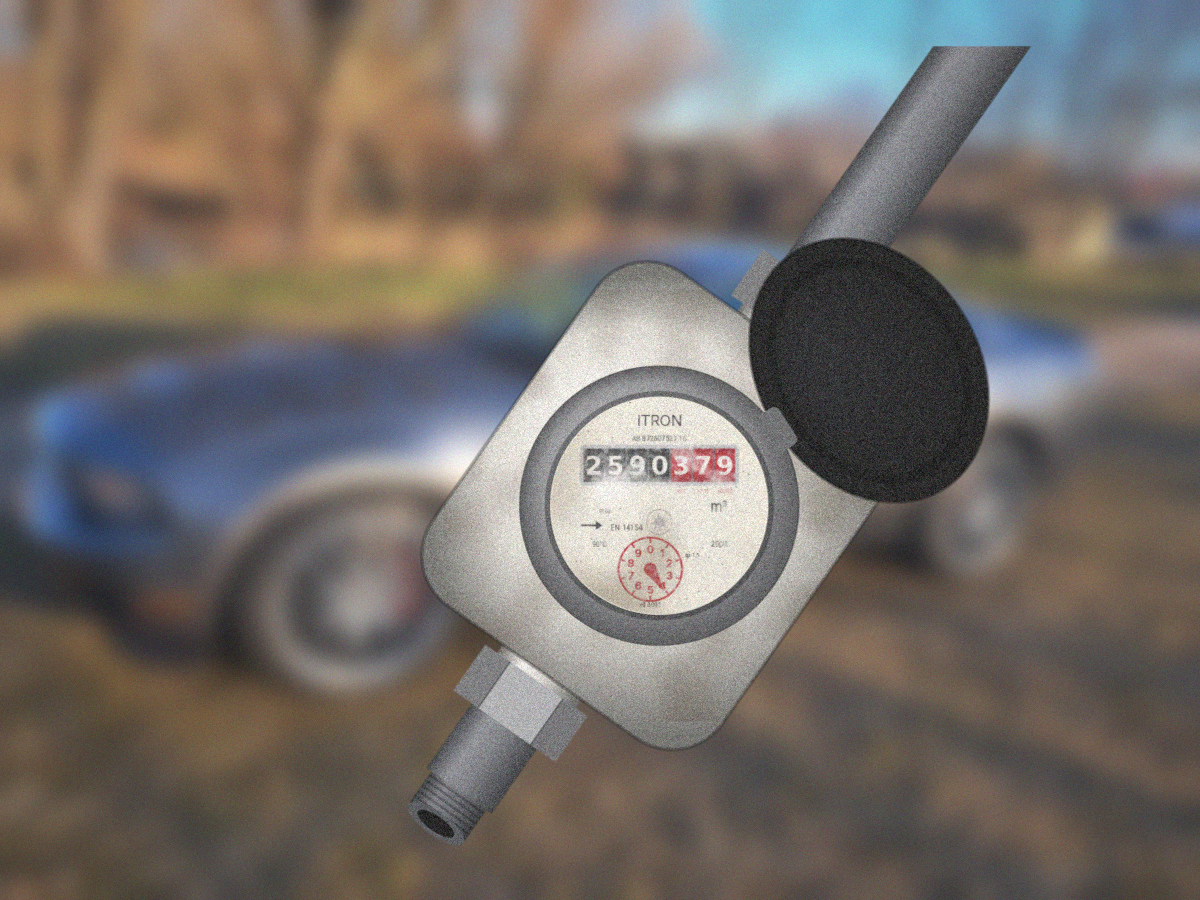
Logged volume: 2590.3794 m³
